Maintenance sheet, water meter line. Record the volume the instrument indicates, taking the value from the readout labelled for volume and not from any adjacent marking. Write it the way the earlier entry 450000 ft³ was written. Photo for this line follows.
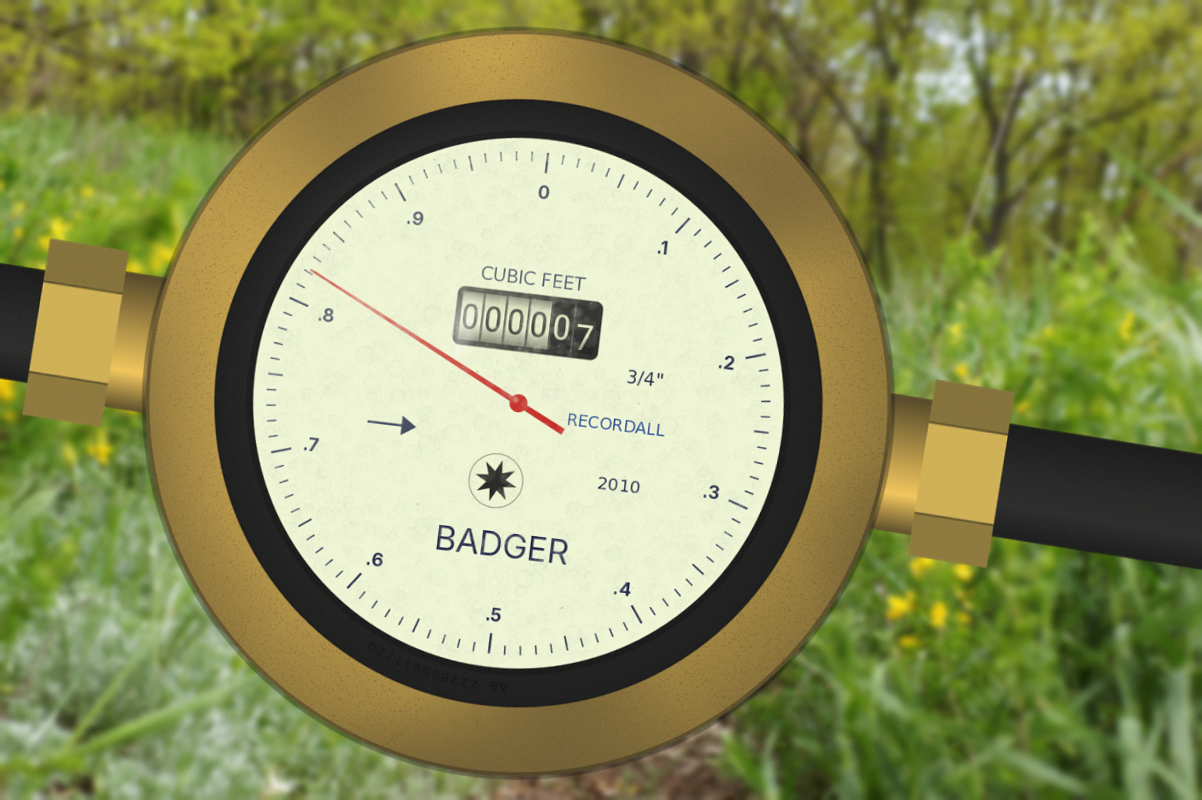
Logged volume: 6.82 ft³
